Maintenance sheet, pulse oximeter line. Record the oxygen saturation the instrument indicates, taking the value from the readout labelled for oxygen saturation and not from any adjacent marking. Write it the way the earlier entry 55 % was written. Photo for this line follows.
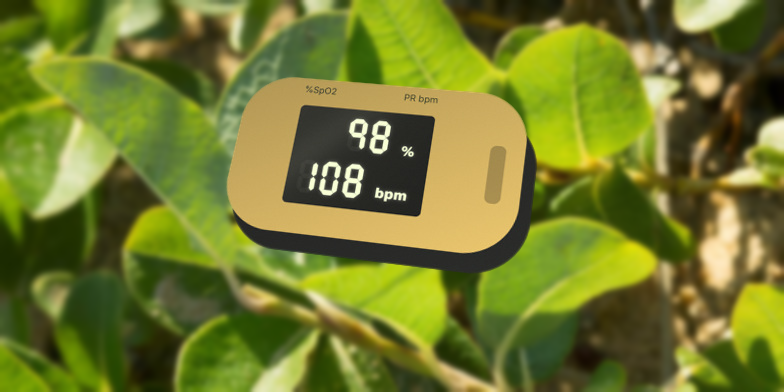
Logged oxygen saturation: 98 %
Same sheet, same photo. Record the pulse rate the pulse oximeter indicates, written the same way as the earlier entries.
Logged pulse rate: 108 bpm
